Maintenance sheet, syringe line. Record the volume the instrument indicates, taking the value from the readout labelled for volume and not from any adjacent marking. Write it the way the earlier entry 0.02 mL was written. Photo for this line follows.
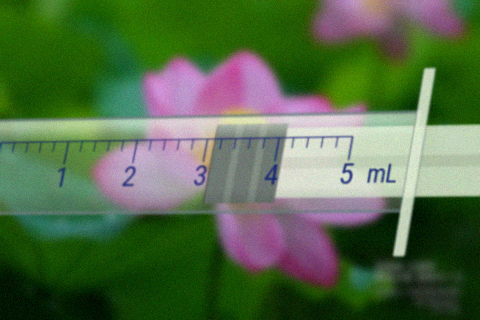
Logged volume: 3.1 mL
